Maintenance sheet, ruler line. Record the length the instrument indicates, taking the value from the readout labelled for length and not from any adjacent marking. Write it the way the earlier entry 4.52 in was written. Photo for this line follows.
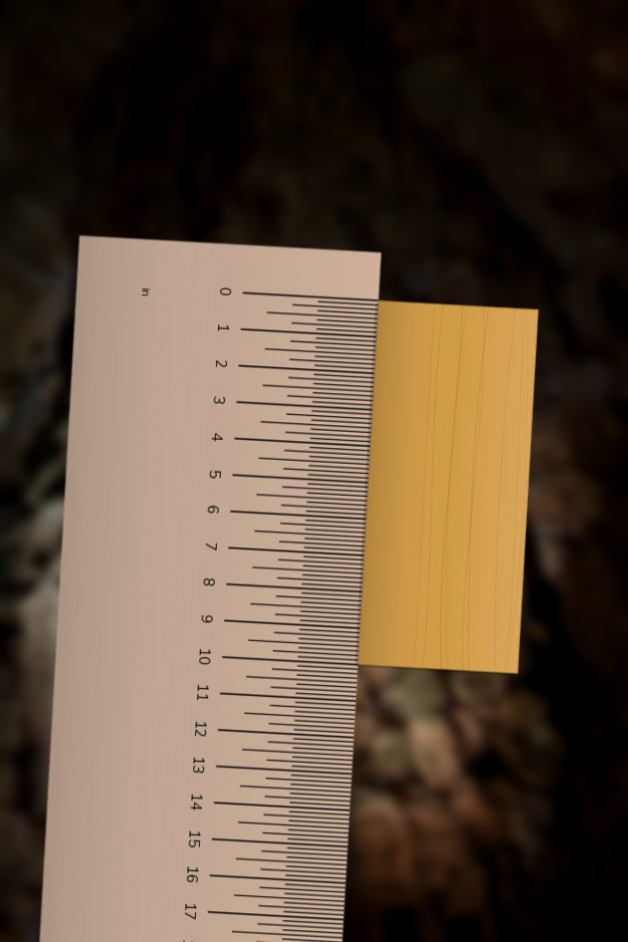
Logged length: 10 in
